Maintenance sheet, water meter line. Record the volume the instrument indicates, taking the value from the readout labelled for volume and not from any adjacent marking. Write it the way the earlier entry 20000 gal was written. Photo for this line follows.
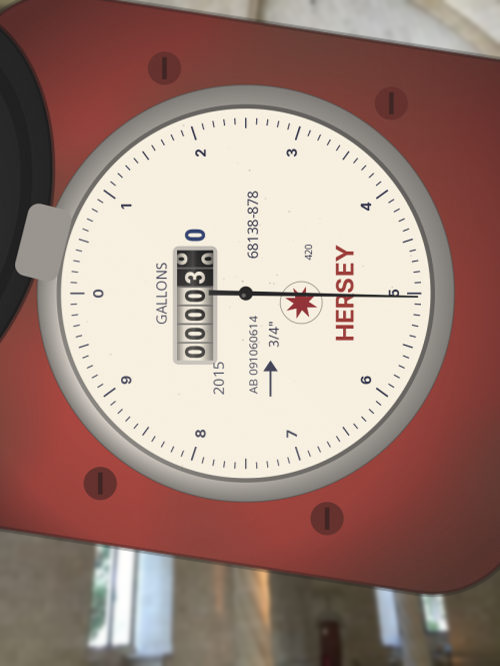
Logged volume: 385.0 gal
